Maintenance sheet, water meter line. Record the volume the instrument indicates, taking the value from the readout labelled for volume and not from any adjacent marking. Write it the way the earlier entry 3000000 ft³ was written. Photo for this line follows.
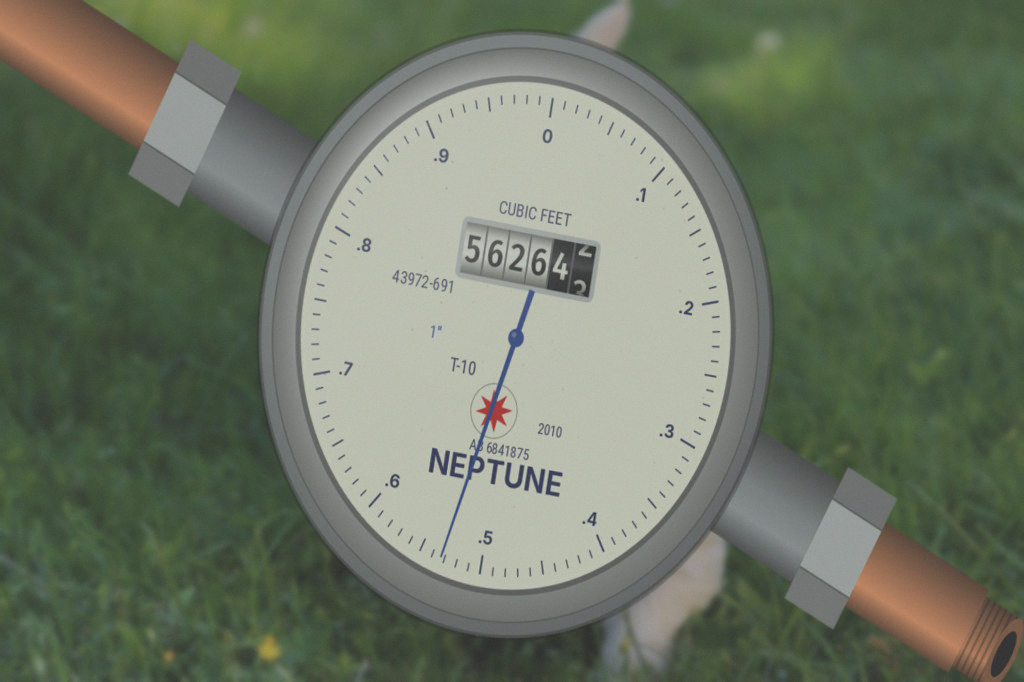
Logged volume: 562642.53 ft³
